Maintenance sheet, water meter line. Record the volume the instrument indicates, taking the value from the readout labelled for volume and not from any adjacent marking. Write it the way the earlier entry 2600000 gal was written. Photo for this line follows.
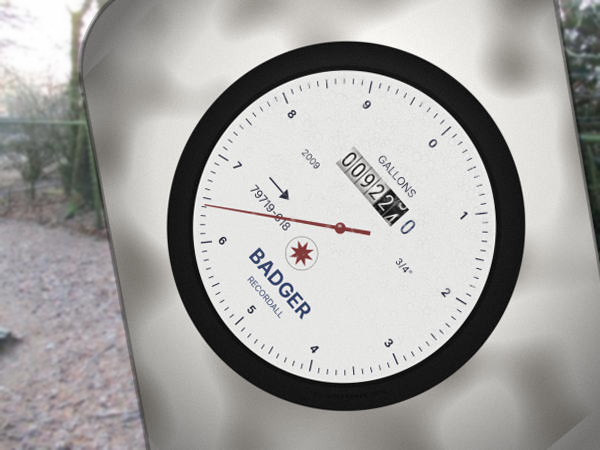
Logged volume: 92236.4 gal
